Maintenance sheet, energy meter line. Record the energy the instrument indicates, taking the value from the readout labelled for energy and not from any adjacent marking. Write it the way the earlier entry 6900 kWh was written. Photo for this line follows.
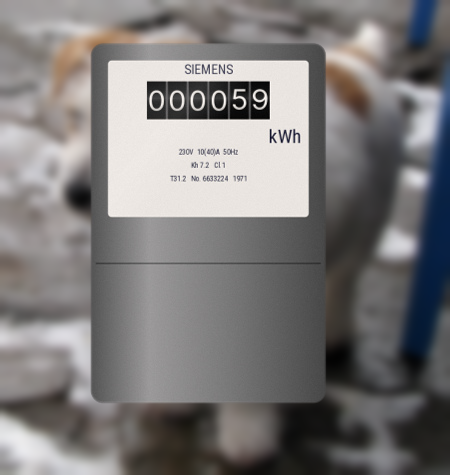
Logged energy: 59 kWh
